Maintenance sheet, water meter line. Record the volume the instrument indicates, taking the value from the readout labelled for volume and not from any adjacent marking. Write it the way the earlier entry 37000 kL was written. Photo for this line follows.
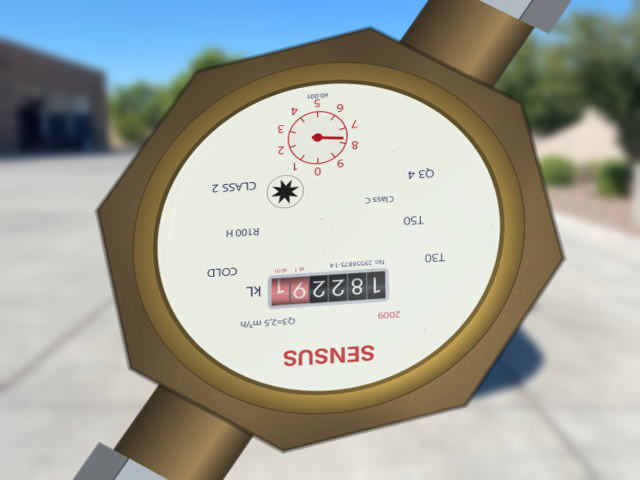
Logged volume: 1822.907 kL
